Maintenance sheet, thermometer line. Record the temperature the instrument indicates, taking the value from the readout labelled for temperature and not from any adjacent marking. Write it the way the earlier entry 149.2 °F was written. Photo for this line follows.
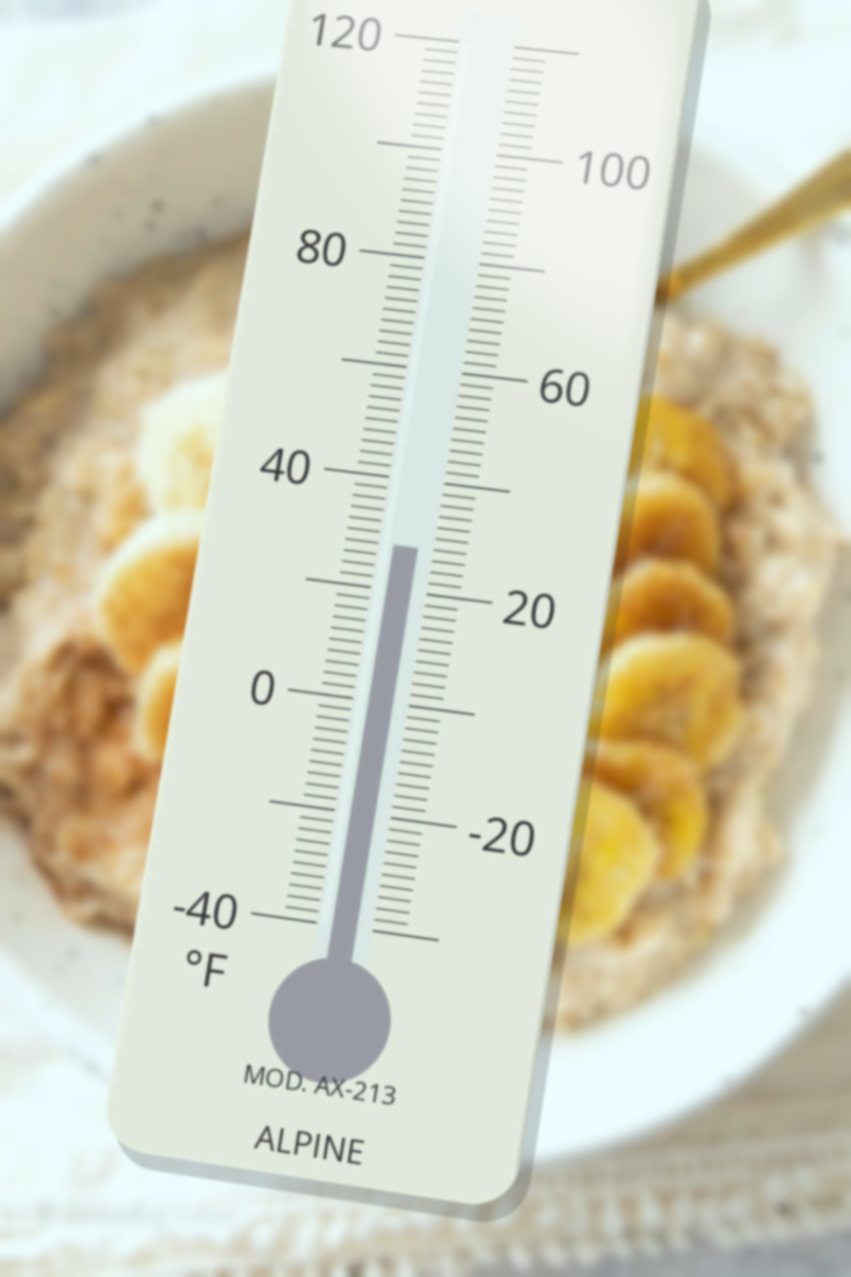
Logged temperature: 28 °F
